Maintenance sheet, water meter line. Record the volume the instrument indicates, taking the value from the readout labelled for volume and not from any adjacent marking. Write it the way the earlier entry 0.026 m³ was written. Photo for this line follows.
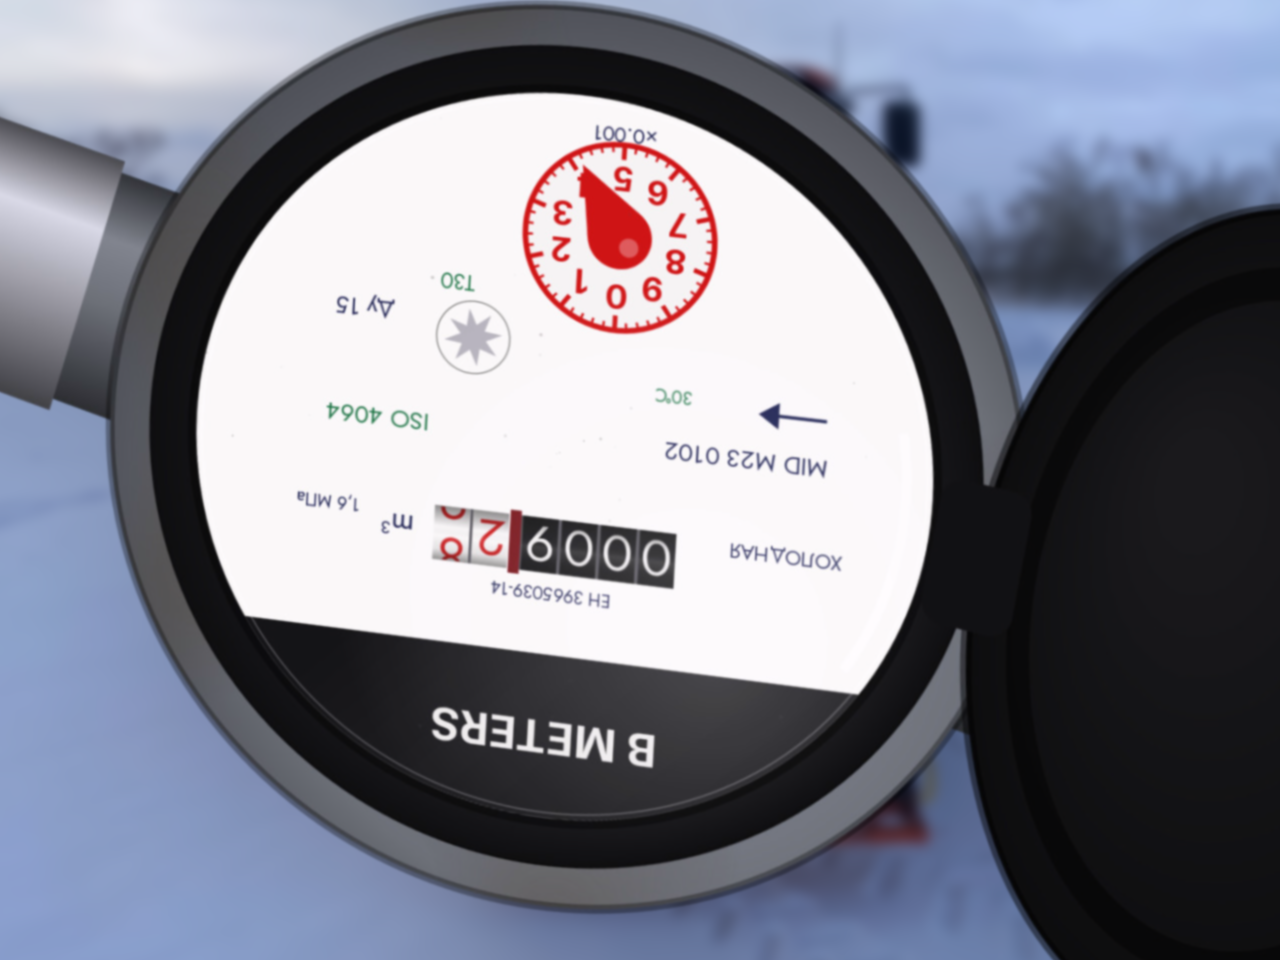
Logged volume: 9.284 m³
